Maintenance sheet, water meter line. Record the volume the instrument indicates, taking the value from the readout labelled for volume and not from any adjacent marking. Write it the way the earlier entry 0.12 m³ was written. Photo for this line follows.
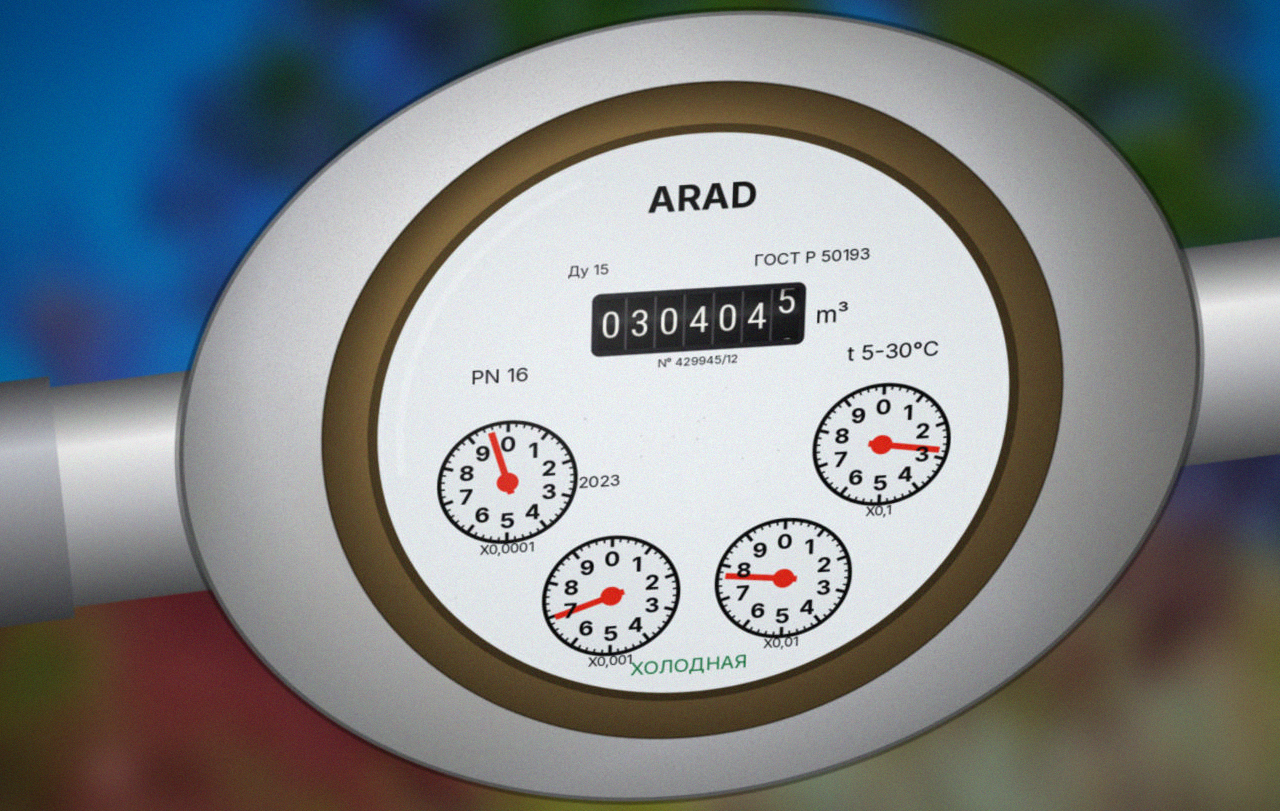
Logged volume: 304045.2769 m³
